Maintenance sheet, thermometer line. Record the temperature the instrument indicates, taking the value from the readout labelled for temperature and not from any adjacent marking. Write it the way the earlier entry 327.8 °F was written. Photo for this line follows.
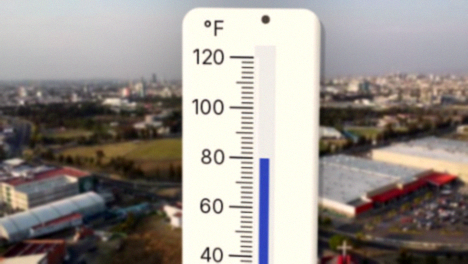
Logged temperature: 80 °F
